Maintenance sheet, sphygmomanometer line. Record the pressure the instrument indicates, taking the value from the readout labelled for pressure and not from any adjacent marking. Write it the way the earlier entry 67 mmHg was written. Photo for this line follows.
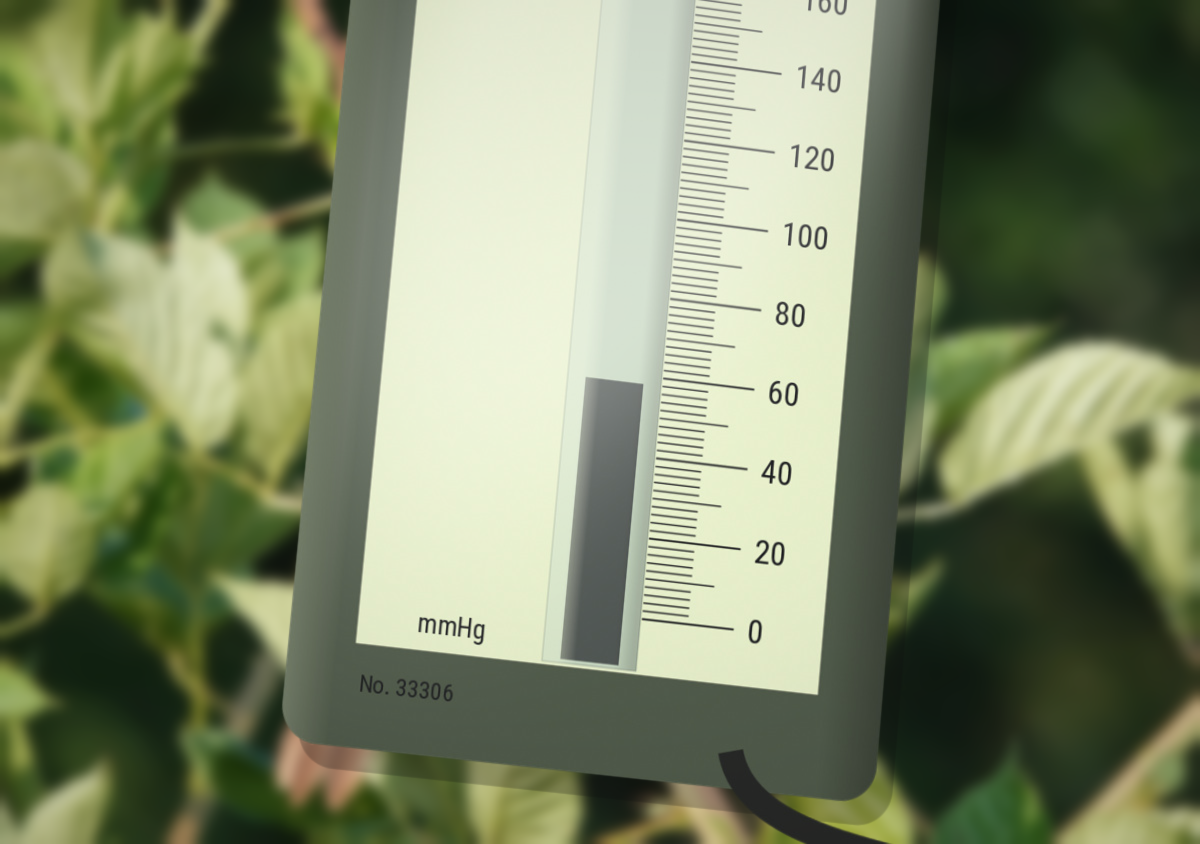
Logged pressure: 58 mmHg
